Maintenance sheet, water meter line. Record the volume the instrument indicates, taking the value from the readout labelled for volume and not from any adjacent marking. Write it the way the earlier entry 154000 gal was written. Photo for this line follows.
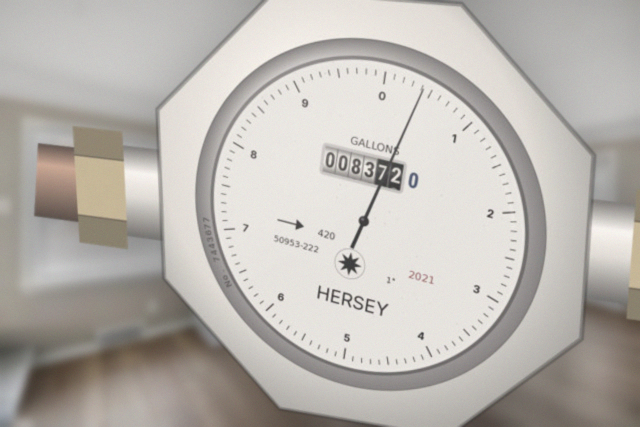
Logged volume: 83720.4 gal
